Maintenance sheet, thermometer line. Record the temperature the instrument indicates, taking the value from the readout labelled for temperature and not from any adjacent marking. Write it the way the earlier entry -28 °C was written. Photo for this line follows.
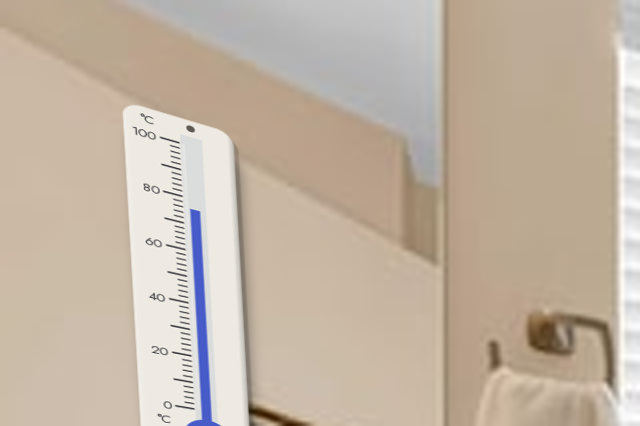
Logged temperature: 76 °C
